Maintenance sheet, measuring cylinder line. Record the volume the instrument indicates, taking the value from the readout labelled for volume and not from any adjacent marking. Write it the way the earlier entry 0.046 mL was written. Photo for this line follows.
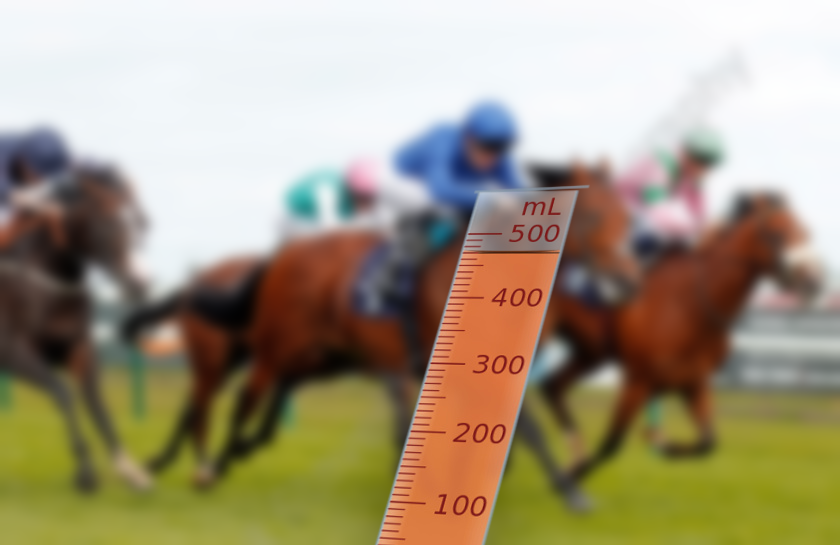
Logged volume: 470 mL
